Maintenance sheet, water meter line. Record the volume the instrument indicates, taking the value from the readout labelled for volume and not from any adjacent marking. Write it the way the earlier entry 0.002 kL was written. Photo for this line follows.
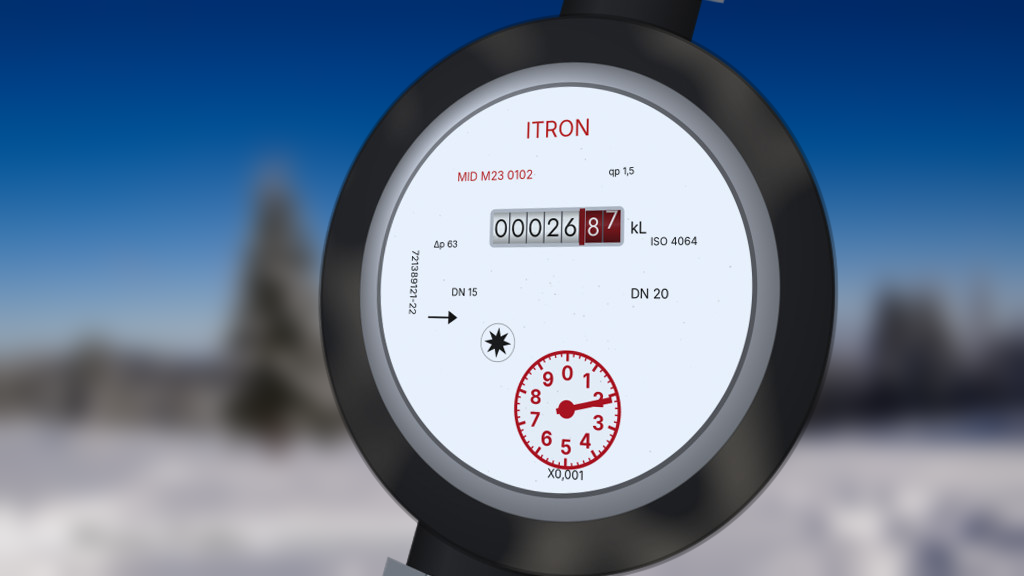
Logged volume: 26.872 kL
